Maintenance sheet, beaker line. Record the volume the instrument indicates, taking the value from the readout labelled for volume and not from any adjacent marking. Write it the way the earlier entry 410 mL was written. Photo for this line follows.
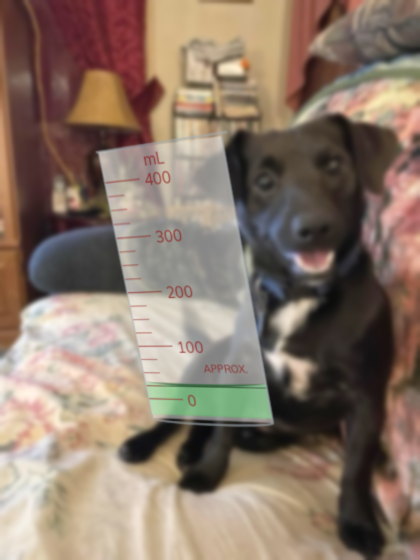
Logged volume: 25 mL
